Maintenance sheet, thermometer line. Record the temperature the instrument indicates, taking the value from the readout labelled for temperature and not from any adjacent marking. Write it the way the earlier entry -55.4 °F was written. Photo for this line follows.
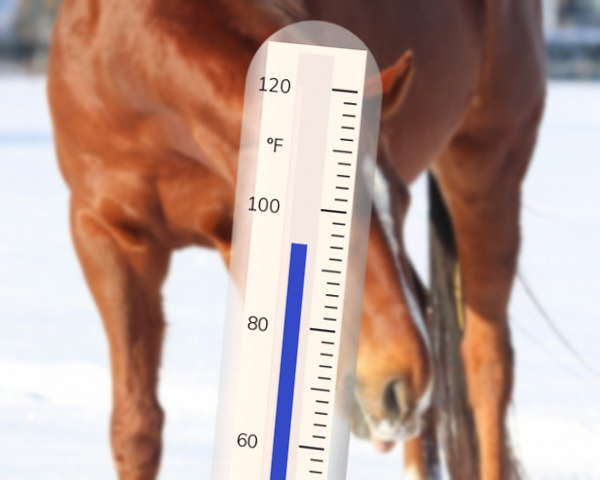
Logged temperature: 94 °F
